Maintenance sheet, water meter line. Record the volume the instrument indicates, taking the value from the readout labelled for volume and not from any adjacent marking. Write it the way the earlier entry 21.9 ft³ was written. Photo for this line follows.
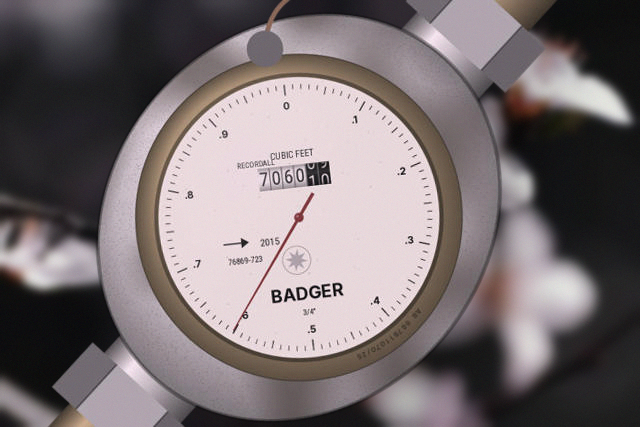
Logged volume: 706009.60 ft³
